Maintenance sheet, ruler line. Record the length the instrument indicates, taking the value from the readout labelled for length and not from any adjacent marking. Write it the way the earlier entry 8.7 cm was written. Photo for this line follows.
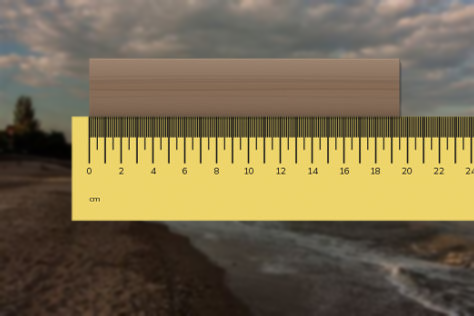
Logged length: 19.5 cm
